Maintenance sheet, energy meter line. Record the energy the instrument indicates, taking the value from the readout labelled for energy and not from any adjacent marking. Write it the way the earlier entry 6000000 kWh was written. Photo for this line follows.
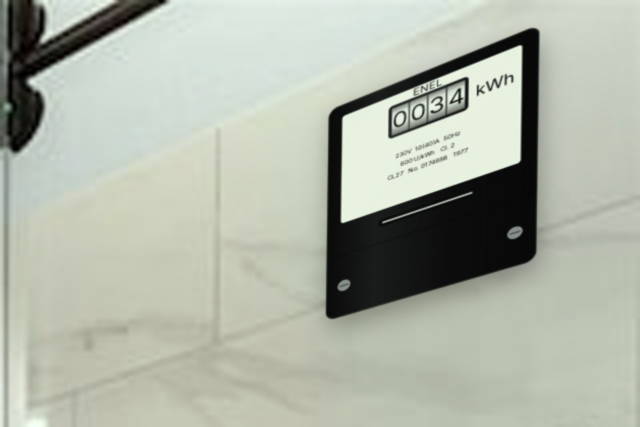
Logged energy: 34 kWh
